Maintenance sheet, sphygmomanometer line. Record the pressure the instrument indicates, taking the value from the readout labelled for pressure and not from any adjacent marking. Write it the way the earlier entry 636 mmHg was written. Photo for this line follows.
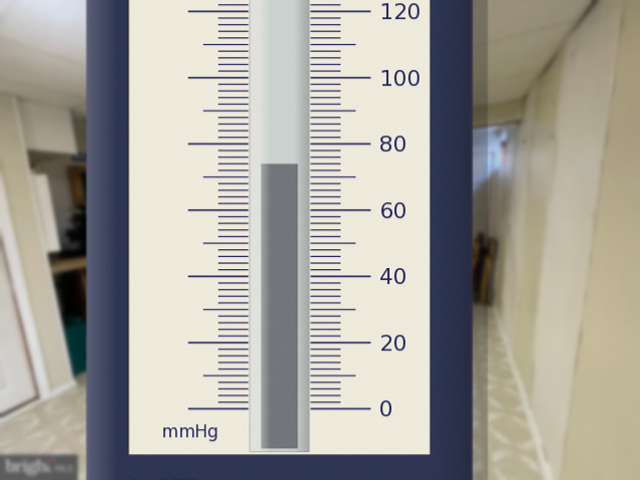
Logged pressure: 74 mmHg
